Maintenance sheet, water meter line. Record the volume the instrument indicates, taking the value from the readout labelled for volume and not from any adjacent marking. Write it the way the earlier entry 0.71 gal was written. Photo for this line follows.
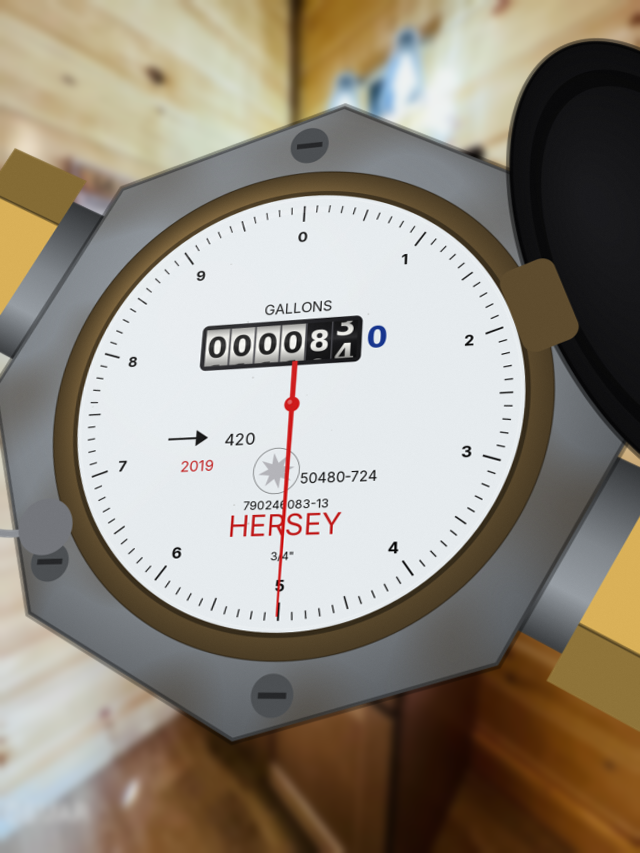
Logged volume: 835.0 gal
